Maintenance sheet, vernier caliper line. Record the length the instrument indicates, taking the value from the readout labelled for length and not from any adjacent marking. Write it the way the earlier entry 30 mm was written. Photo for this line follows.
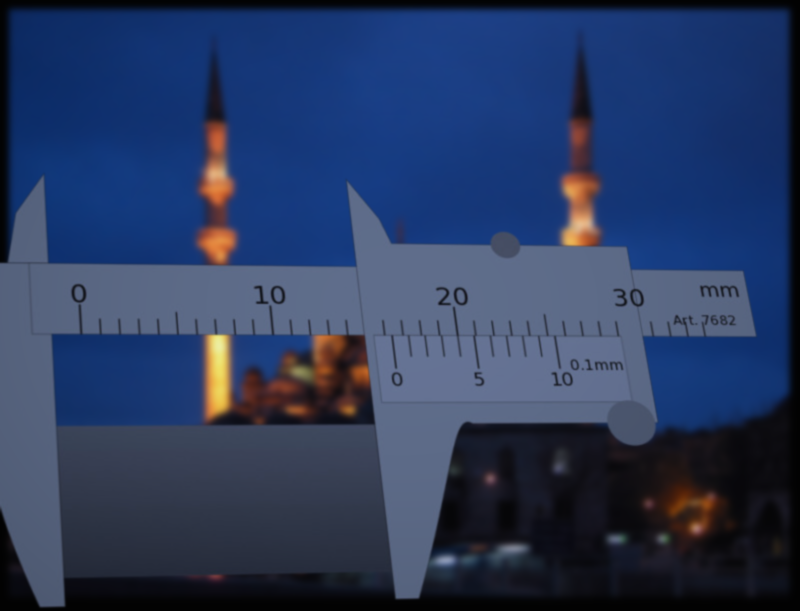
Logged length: 16.4 mm
